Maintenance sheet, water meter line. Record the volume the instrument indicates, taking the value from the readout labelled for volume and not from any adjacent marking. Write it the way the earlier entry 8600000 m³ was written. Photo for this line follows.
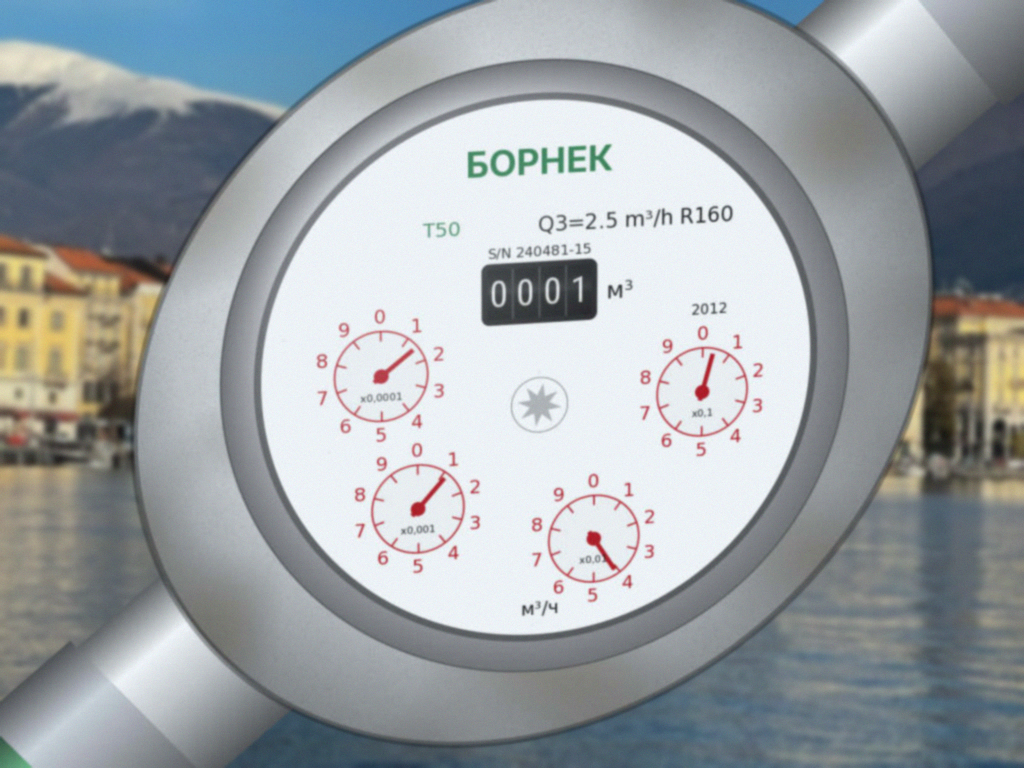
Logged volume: 1.0411 m³
